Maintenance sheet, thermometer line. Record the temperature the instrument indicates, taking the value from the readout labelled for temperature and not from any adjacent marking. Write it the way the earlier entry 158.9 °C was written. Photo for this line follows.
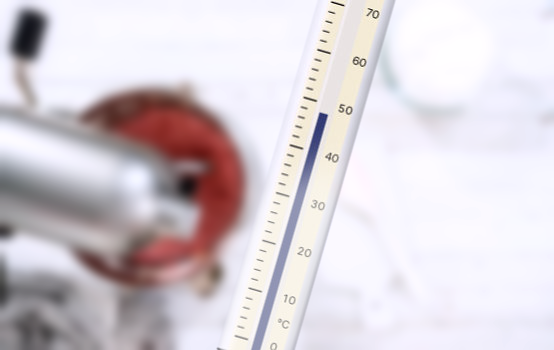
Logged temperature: 48 °C
